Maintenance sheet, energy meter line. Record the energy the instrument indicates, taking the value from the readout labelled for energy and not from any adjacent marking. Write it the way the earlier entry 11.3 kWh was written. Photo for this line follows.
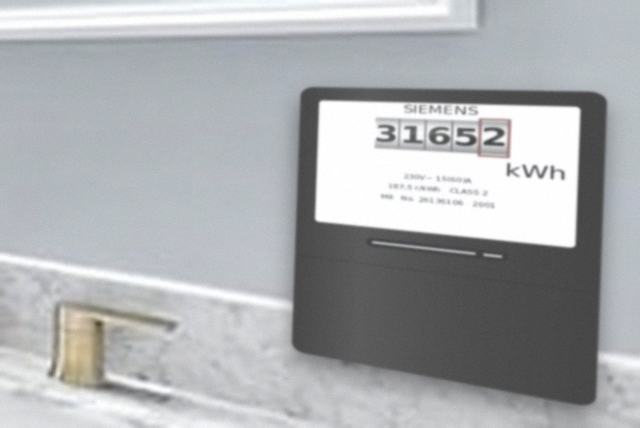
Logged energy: 3165.2 kWh
